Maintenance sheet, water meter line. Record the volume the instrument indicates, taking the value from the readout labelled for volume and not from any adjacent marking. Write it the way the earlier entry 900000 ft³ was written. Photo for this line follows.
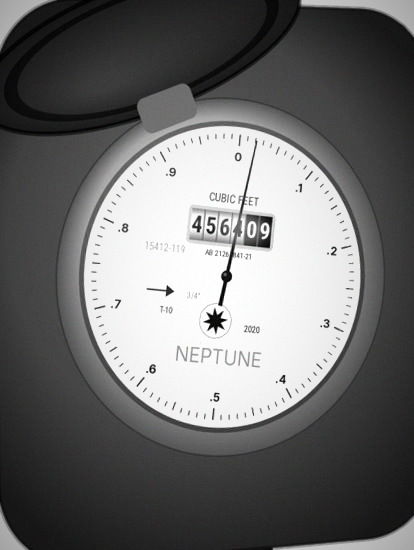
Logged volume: 456409.02 ft³
